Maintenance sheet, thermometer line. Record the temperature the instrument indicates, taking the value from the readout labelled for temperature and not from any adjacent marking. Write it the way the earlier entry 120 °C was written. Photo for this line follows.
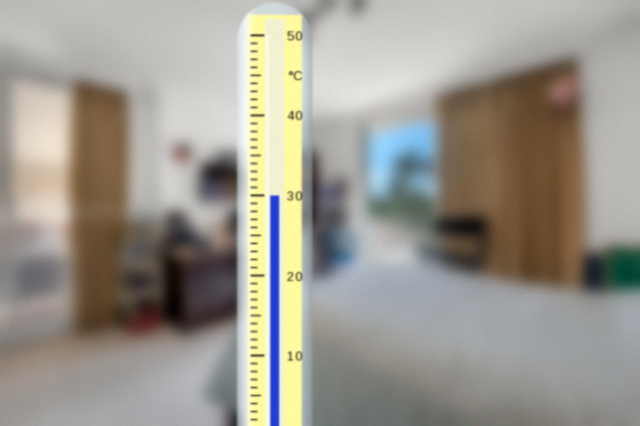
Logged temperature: 30 °C
